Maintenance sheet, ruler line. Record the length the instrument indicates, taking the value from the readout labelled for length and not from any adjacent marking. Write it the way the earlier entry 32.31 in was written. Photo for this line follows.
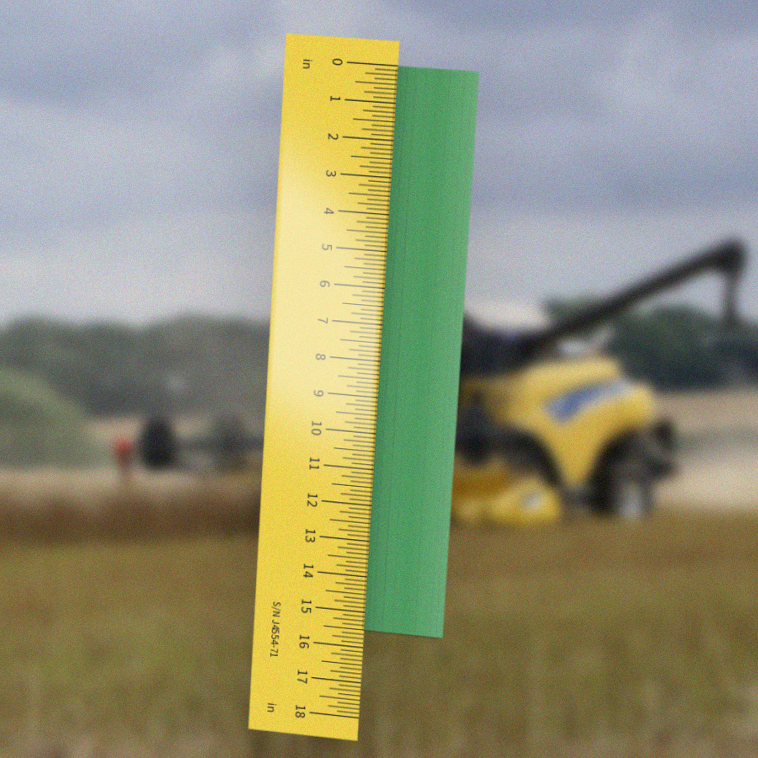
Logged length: 15.5 in
